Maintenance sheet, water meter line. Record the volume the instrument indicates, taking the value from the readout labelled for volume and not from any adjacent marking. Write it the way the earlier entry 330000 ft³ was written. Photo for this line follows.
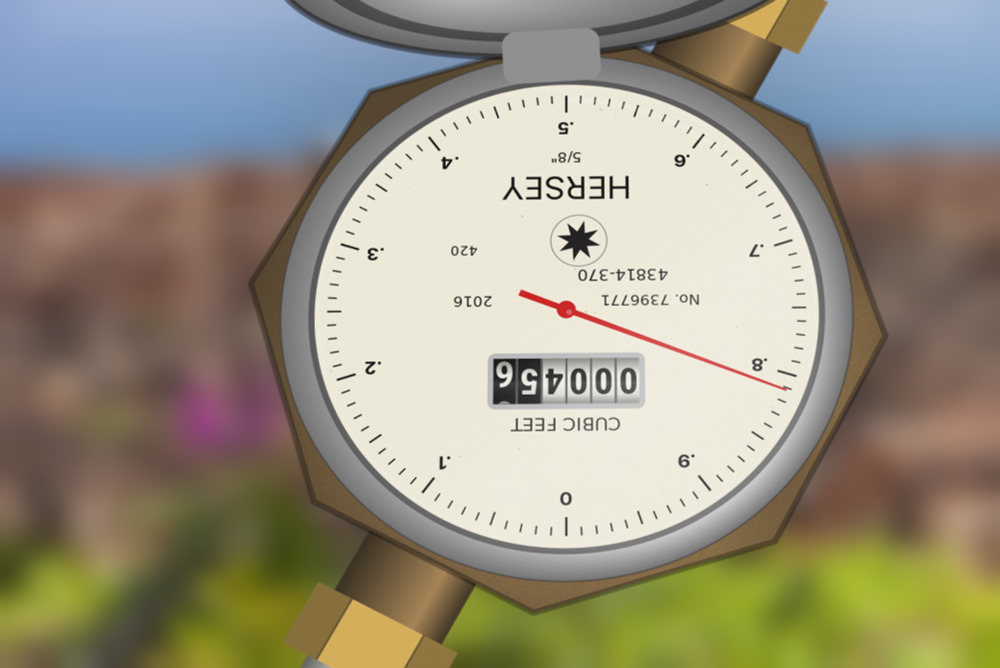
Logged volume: 455.81 ft³
